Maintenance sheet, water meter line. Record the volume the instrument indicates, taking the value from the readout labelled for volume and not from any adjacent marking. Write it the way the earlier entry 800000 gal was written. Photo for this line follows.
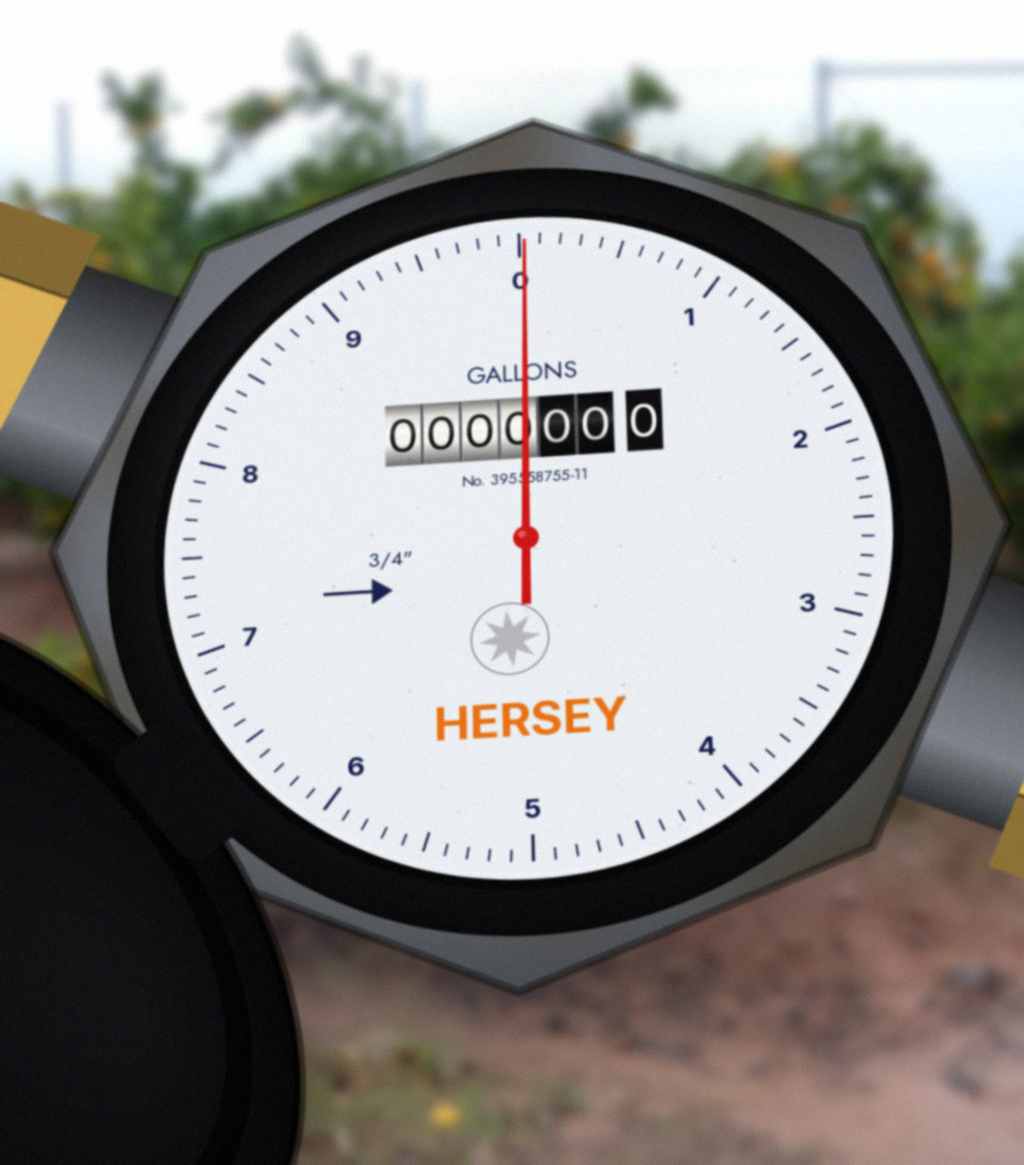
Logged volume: 0.0 gal
